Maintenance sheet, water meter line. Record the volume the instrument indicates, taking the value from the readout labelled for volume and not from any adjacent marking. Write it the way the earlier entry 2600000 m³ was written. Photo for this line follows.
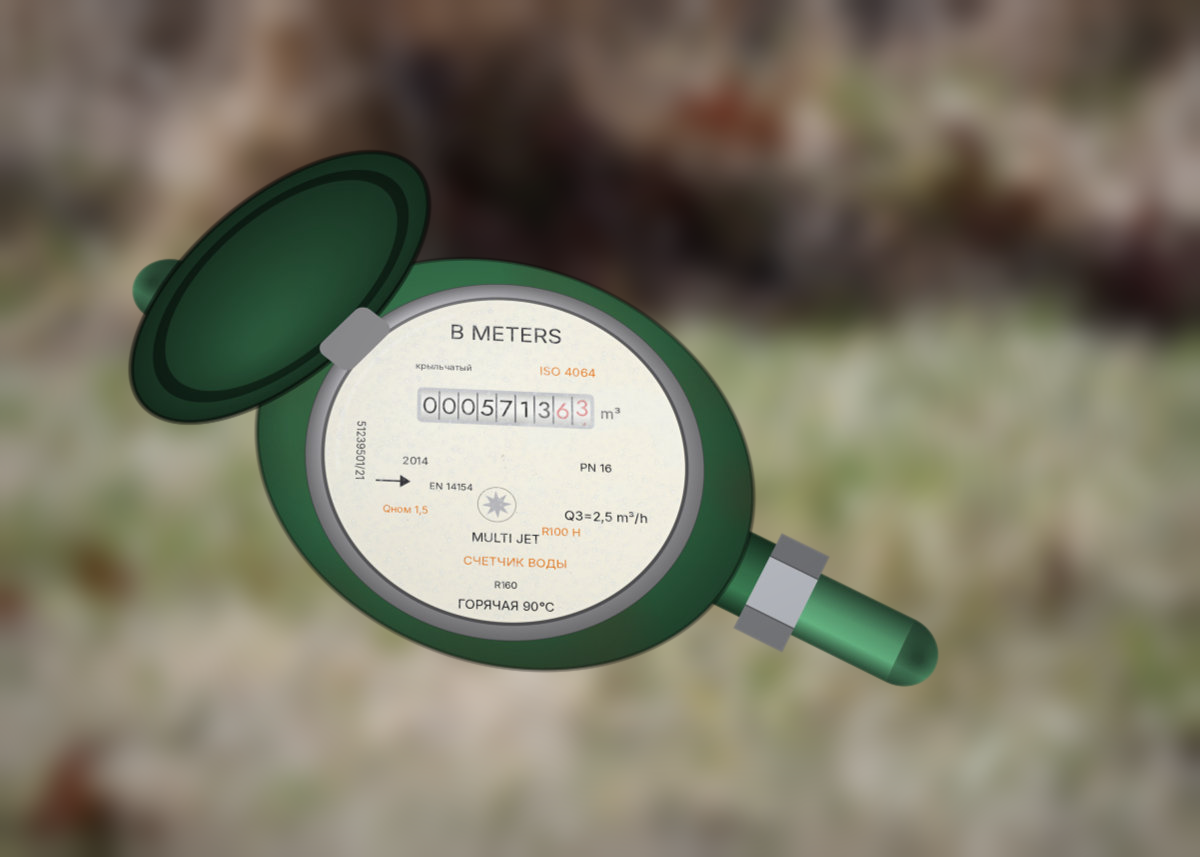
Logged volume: 5713.63 m³
